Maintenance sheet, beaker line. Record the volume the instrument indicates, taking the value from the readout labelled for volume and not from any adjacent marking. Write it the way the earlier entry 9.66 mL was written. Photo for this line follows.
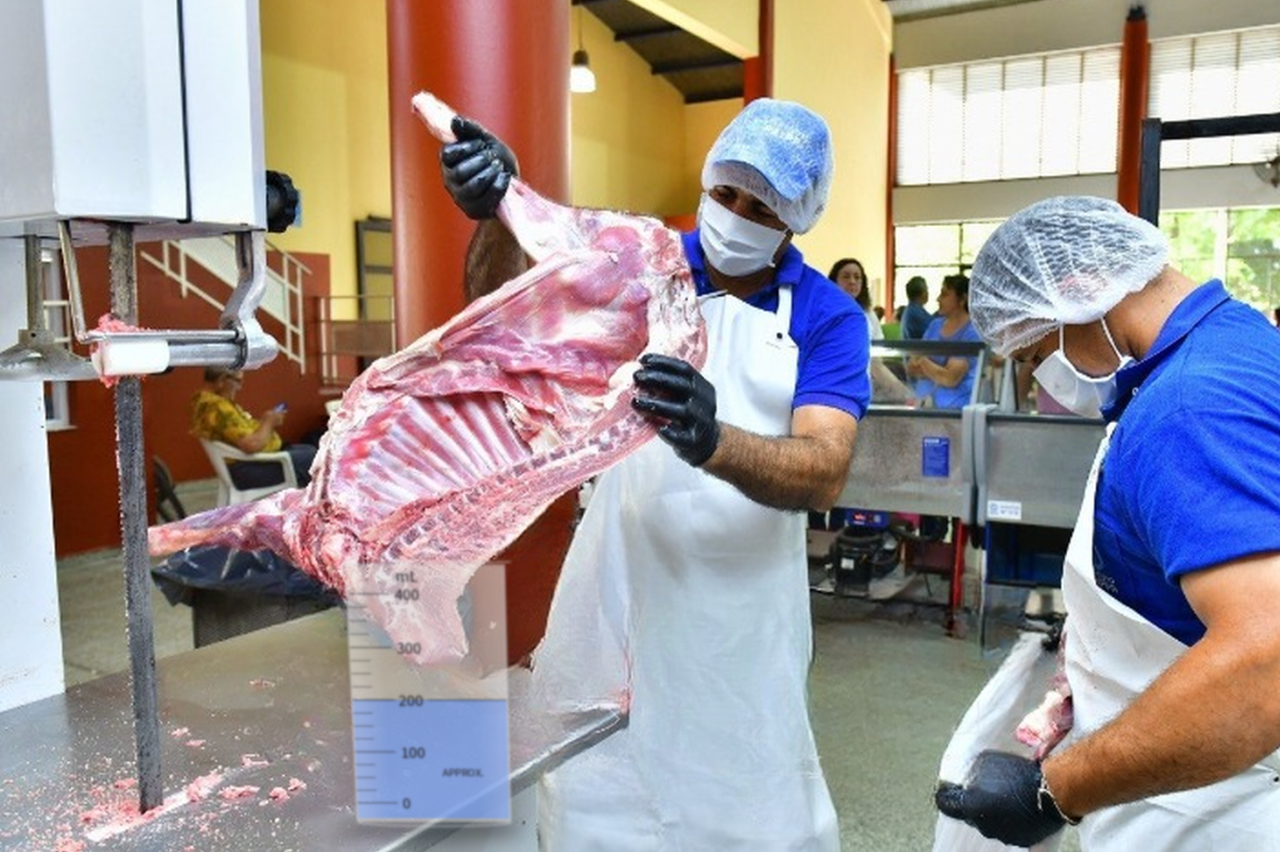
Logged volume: 200 mL
